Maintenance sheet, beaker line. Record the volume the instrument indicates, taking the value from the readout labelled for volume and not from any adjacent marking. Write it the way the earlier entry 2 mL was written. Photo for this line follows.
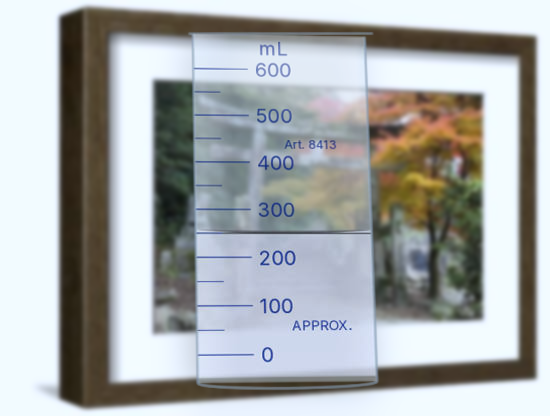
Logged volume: 250 mL
